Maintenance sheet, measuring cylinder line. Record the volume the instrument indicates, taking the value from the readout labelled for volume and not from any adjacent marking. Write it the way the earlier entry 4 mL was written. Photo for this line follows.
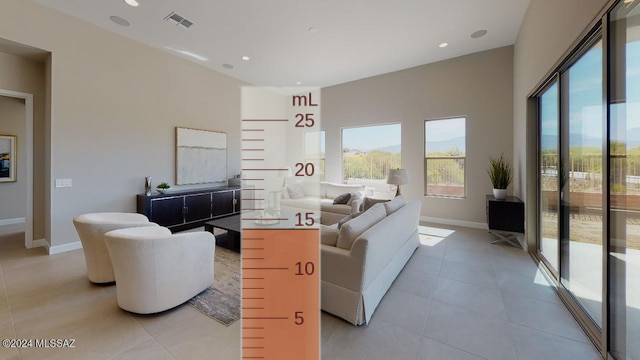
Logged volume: 14 mL
